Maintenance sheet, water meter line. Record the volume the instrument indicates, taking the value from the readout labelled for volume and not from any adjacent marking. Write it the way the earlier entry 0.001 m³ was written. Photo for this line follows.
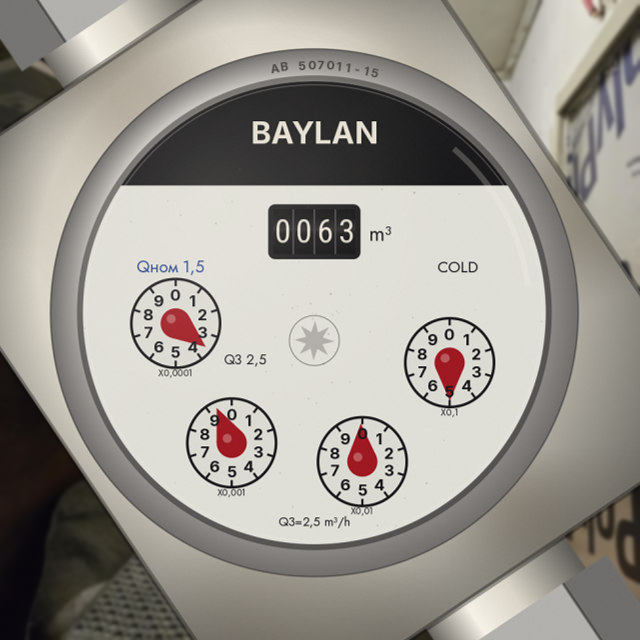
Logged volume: 63.4993 m³
